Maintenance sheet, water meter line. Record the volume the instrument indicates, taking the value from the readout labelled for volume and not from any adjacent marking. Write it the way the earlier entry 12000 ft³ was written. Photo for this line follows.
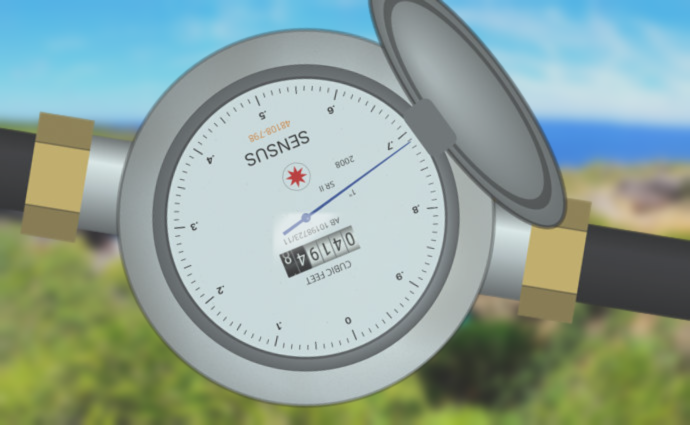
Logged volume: 41947.71 ft³
